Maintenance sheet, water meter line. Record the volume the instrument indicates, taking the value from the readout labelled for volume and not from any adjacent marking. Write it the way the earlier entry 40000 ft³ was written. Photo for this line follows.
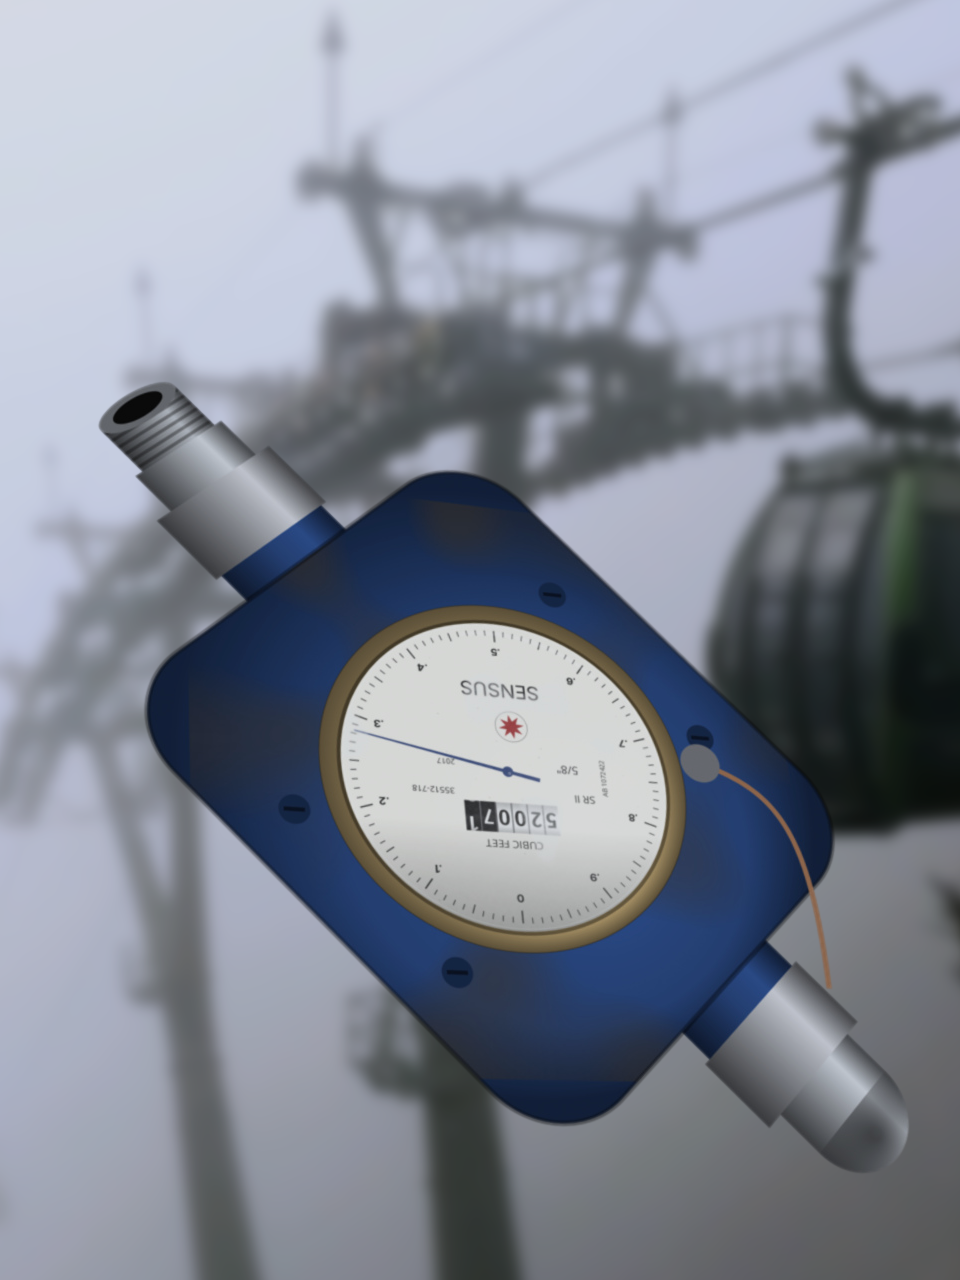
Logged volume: 520071.28 ft³
